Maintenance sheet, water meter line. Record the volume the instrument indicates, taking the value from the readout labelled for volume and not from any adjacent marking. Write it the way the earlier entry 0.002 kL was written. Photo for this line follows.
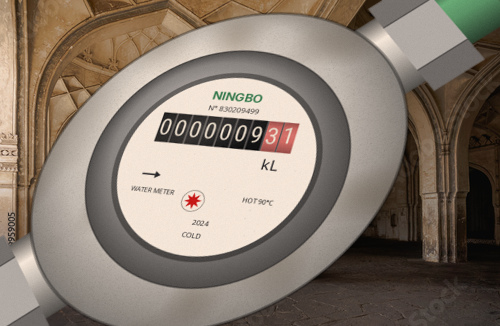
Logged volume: 9.31 kL
